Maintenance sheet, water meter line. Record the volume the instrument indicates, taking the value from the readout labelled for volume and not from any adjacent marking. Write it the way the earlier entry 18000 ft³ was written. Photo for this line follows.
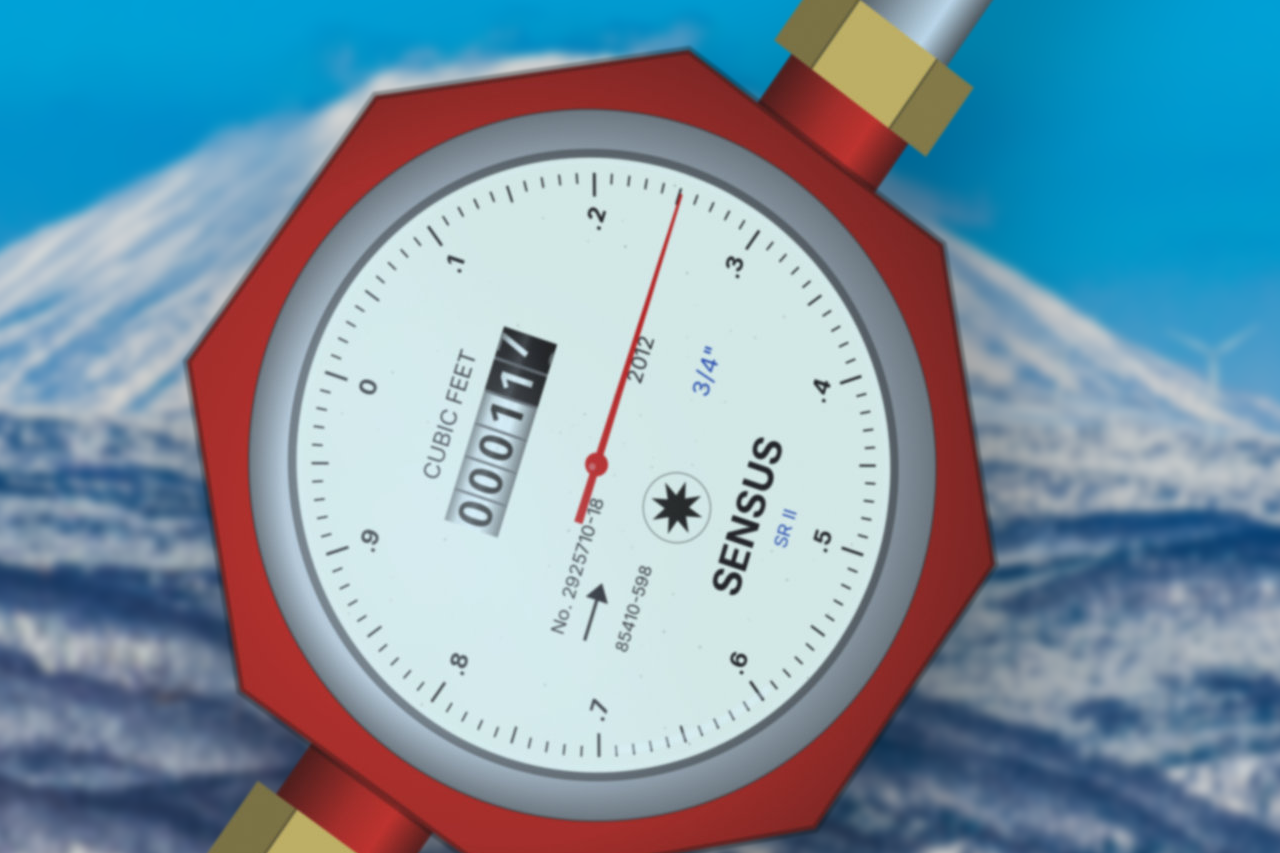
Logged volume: 117.25 ft³
